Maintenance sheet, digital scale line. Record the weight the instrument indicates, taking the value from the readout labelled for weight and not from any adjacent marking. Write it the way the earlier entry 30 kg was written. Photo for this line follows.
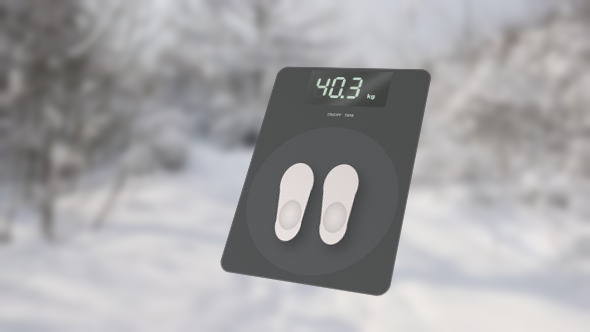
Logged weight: 40.3 kg
